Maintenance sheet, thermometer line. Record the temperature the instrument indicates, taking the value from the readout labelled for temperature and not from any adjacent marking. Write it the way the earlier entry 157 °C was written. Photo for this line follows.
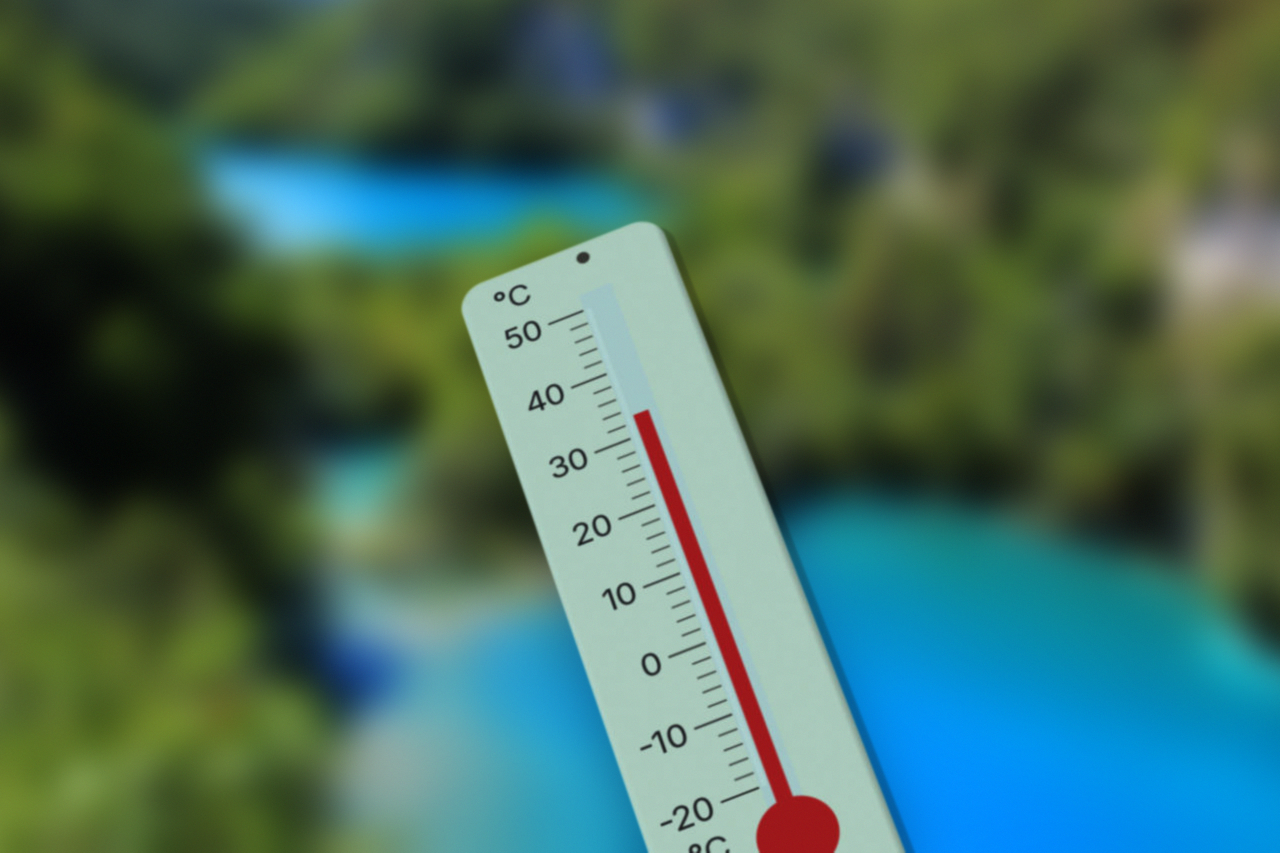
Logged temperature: 33 °C
